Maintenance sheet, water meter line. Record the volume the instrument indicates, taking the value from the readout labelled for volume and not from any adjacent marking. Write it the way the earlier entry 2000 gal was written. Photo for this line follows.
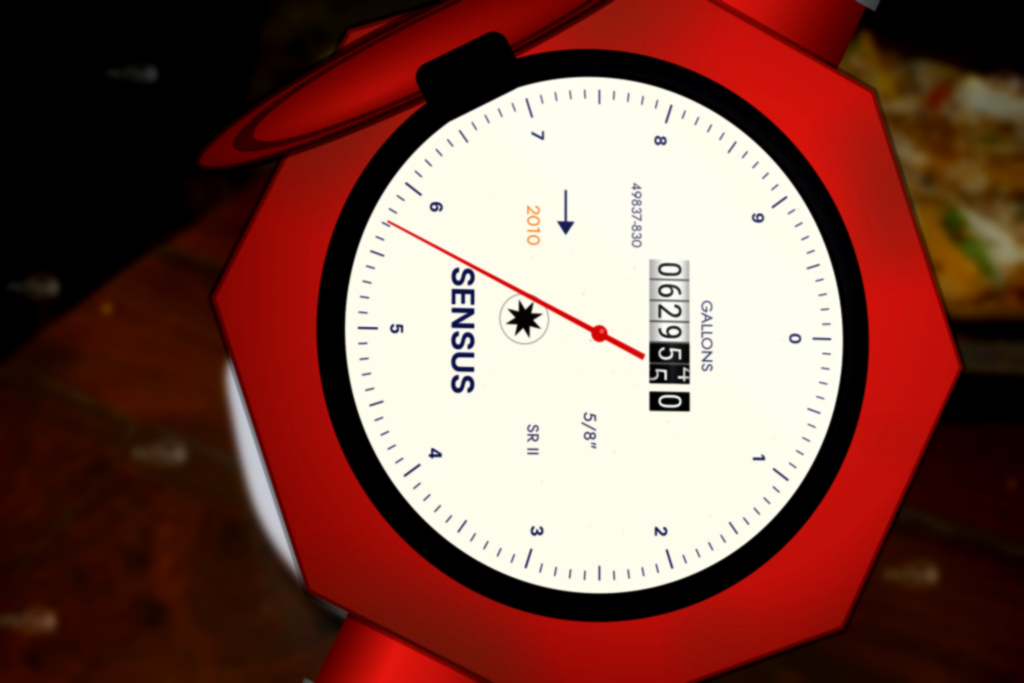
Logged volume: 629545.7 gal
